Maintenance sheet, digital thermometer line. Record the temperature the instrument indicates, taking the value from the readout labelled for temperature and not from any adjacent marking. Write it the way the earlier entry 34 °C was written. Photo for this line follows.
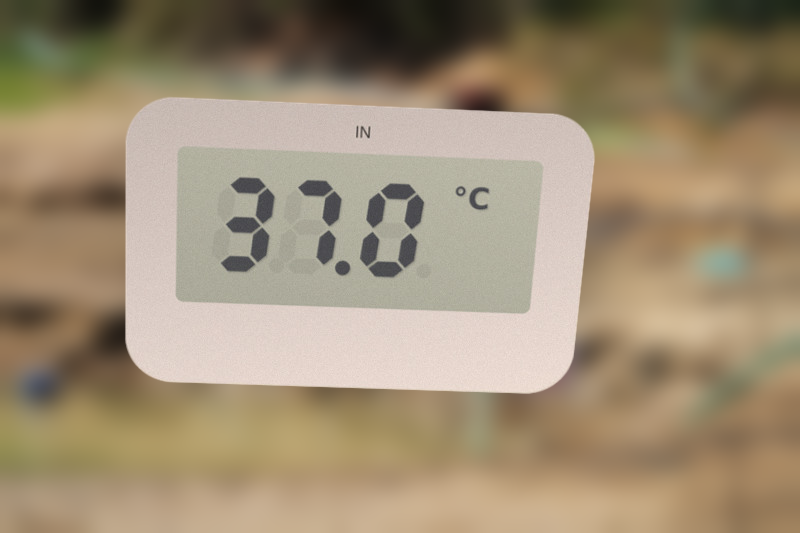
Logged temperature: 37.0 °C
